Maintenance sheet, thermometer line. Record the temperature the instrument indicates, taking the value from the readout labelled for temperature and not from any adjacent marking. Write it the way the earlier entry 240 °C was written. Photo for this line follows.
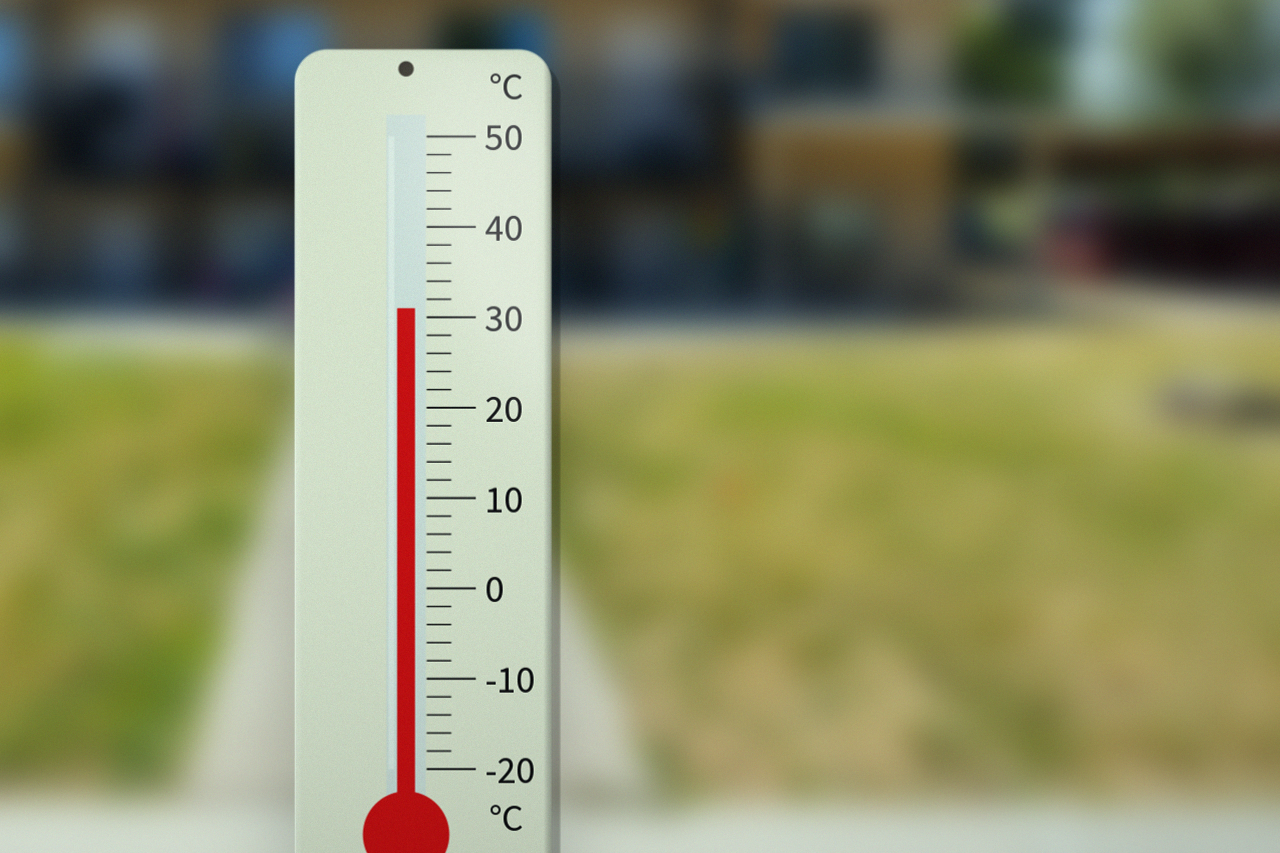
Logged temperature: 31 °C
